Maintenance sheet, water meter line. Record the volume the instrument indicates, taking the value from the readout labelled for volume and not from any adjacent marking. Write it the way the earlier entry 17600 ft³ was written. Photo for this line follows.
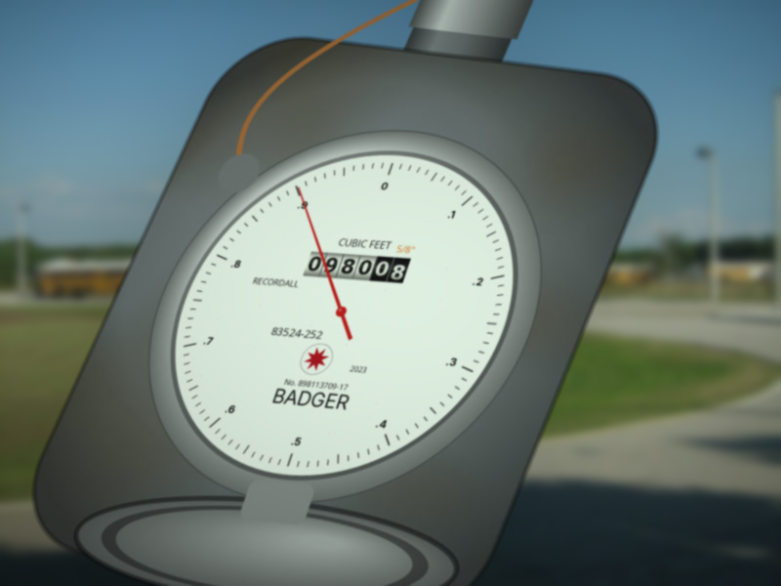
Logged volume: 98007.90 ft³
